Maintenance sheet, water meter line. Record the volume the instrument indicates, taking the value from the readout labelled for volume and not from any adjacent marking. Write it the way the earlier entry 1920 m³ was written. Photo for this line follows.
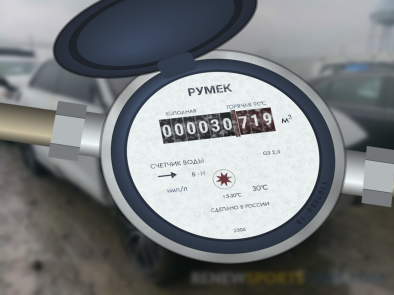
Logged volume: 30.719 m³
